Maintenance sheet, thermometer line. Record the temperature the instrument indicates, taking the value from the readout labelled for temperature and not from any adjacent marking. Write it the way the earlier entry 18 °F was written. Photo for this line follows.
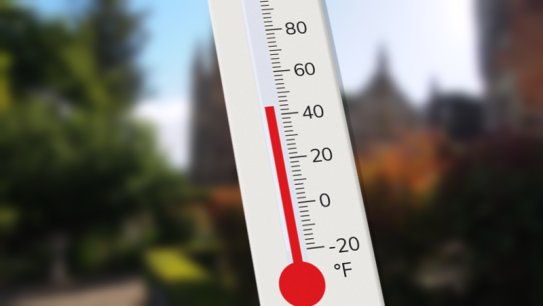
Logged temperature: 44 °F
